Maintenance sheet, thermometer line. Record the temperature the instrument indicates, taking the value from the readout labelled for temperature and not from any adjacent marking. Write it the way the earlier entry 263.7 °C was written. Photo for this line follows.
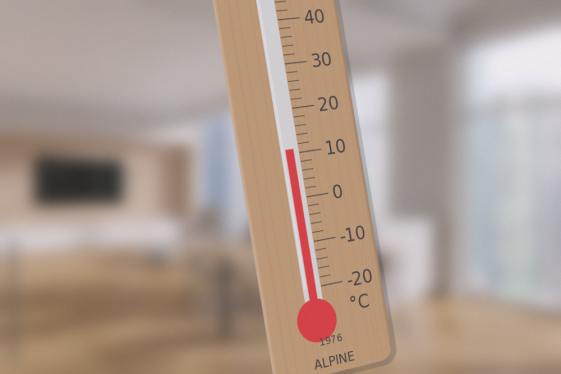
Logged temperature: 11 °C
